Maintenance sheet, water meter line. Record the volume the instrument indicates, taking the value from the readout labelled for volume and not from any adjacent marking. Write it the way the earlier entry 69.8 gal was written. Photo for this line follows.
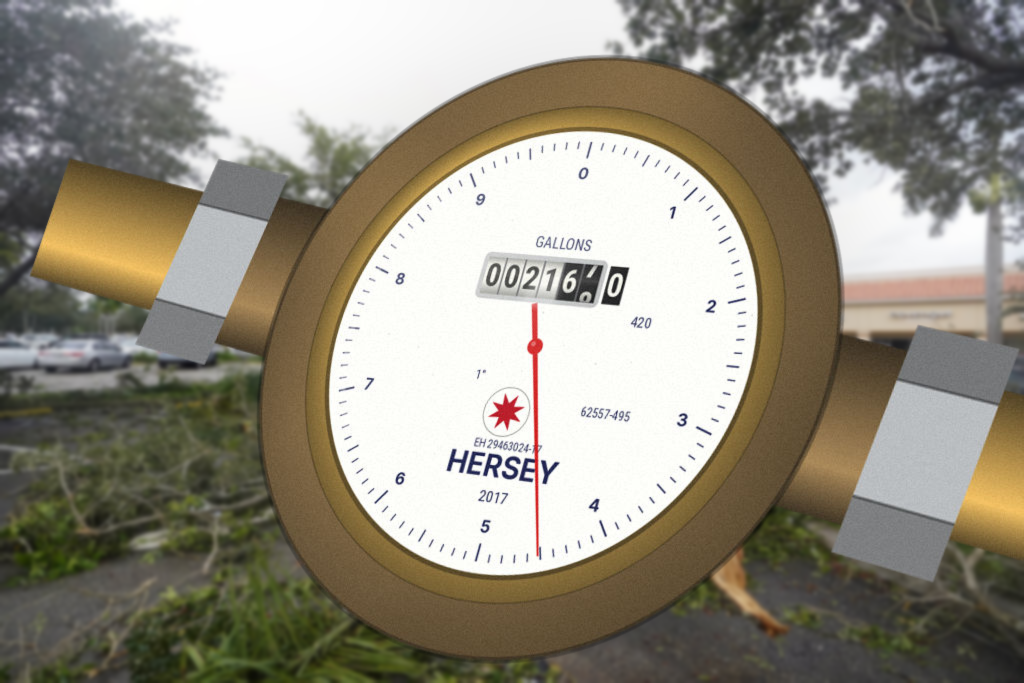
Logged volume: 21674.5 gal
